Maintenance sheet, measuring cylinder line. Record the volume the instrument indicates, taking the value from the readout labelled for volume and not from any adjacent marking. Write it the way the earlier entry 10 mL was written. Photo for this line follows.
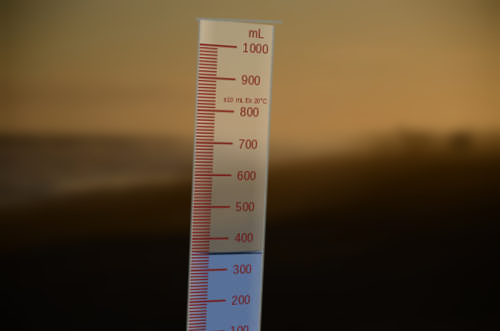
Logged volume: 350 mL
